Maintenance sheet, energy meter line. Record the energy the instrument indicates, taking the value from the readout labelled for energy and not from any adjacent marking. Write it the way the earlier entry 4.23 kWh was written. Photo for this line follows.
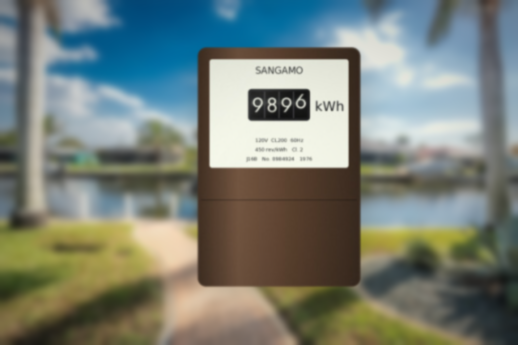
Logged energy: 9896 kWh
